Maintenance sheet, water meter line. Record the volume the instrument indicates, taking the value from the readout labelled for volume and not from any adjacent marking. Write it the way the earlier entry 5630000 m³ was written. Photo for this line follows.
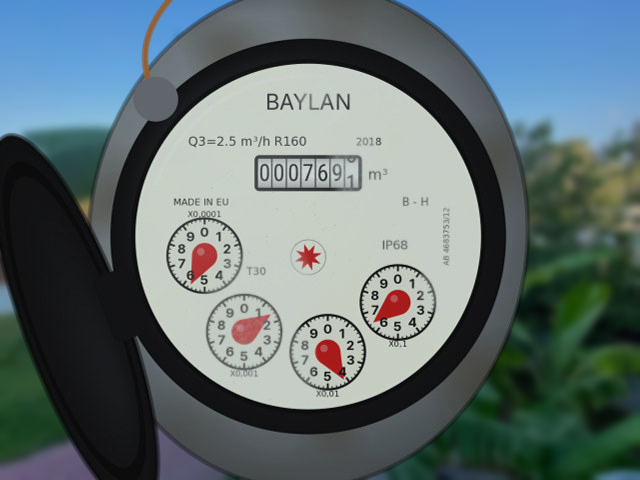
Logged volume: 7690.6415 m³
